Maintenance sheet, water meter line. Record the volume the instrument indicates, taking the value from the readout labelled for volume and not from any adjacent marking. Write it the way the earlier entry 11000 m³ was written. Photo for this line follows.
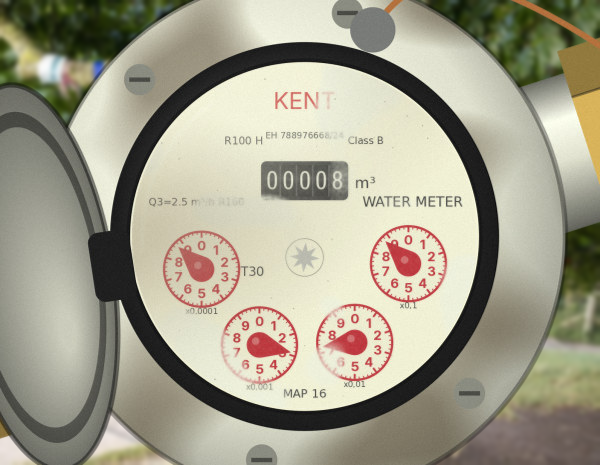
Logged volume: 8.8728 m³
